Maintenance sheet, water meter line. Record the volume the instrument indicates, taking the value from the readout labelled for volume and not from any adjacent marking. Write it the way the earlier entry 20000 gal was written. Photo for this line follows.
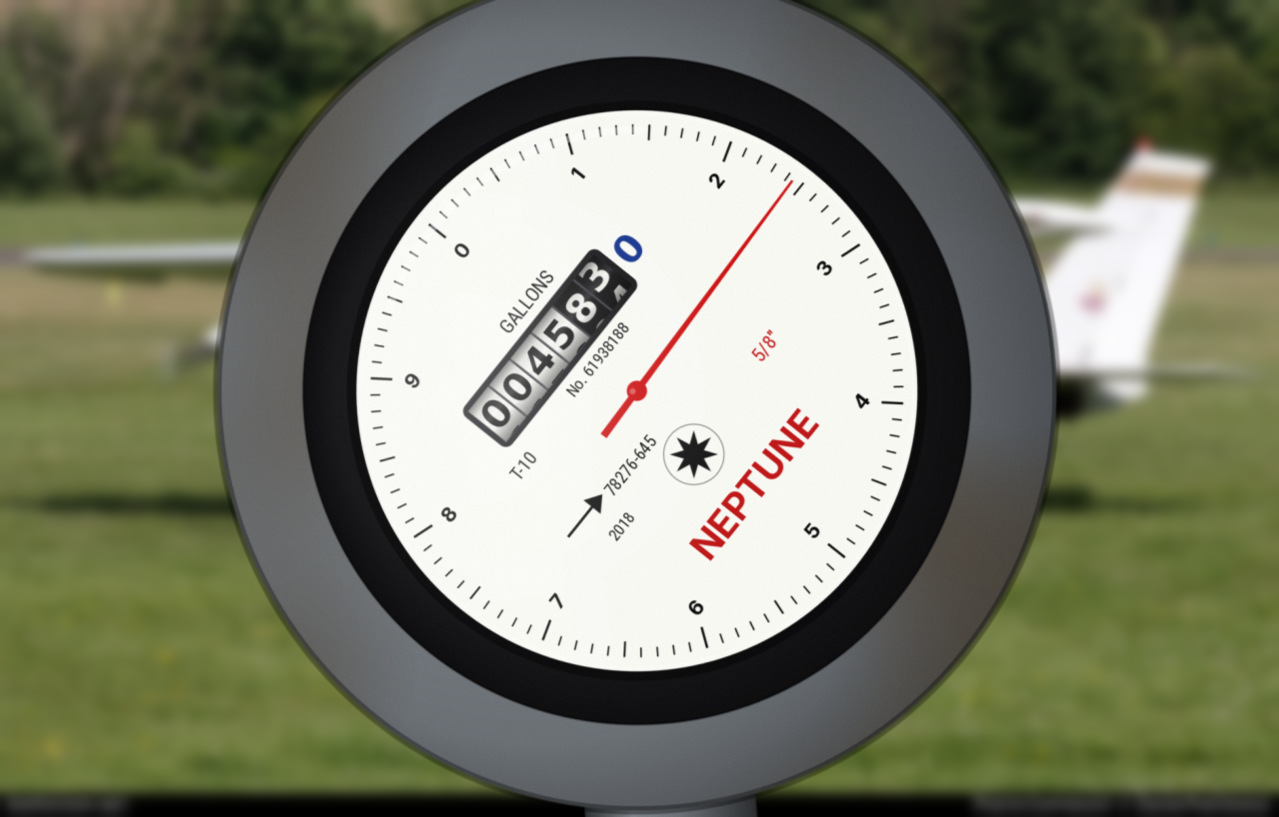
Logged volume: 45832.4 gal
